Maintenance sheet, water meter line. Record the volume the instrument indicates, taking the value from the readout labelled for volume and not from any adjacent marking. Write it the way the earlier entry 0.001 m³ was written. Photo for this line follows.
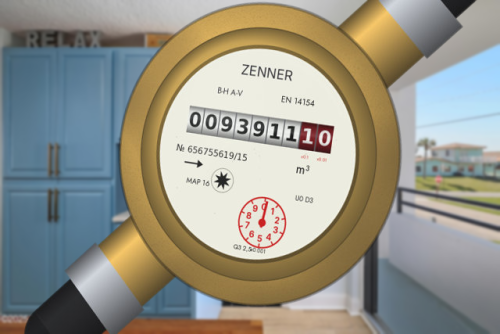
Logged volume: 93911.100 m³
